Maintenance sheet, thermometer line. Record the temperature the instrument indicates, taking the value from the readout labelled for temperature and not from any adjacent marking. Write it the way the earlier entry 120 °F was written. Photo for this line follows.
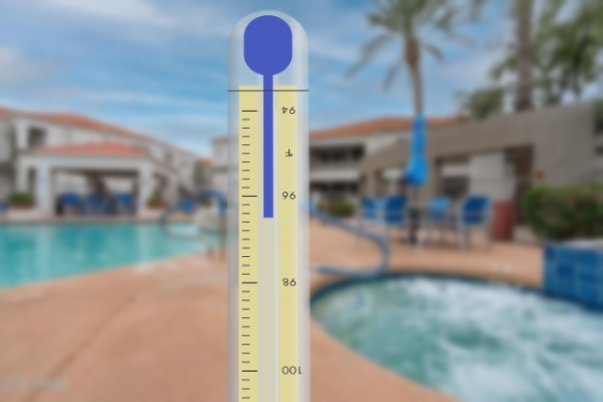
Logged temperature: 96.5 °F
